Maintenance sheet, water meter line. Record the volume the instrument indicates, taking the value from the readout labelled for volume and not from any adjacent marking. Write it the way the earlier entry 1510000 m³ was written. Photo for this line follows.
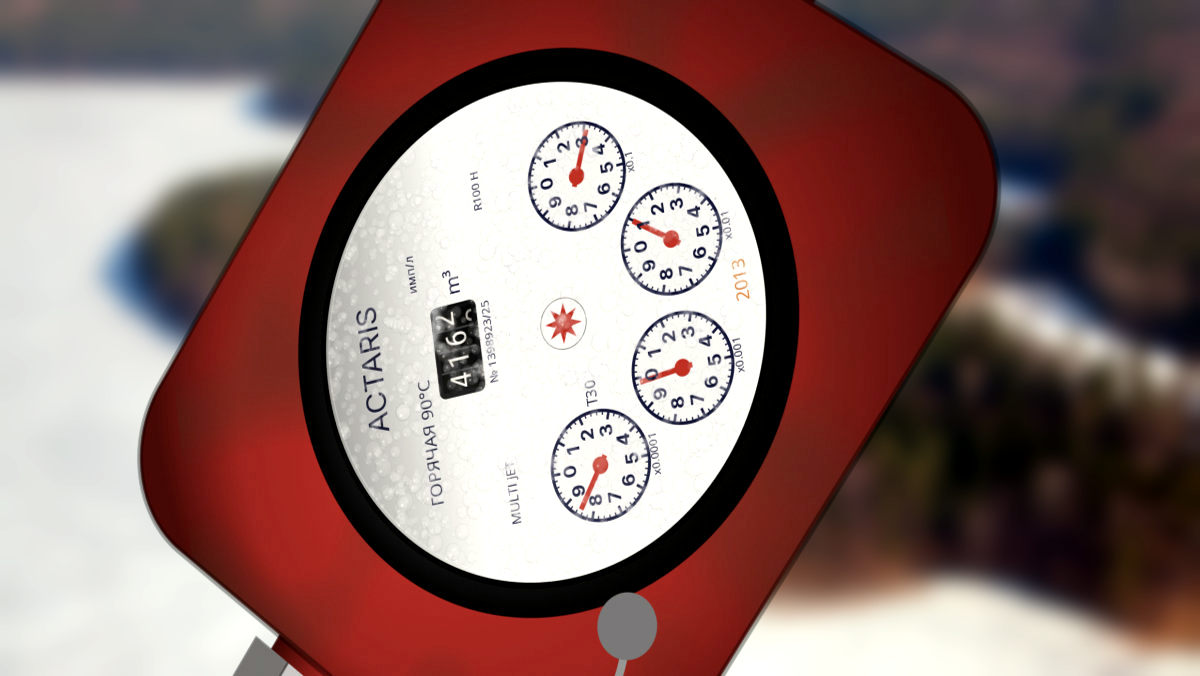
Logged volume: 4162.3098 m³
